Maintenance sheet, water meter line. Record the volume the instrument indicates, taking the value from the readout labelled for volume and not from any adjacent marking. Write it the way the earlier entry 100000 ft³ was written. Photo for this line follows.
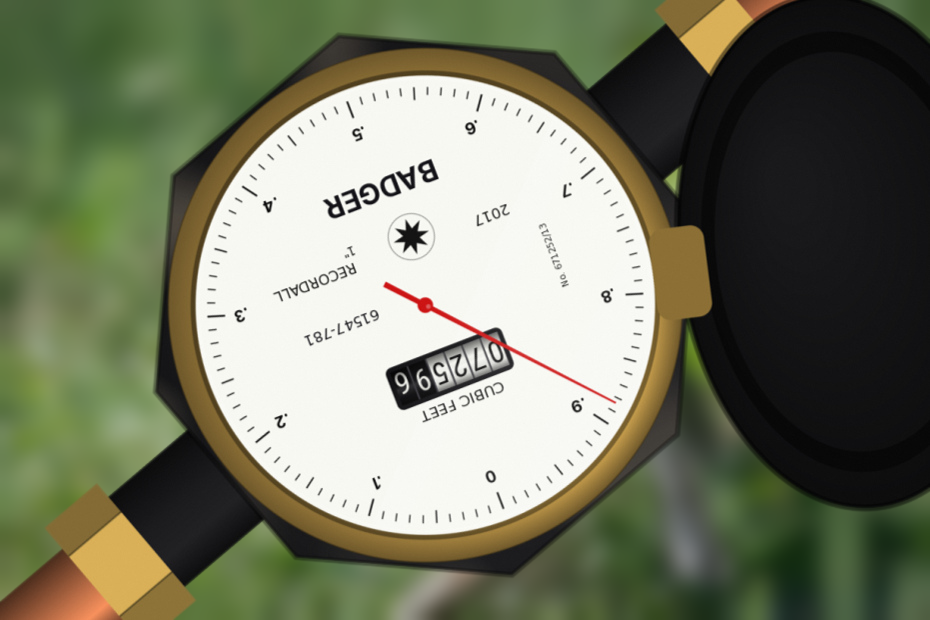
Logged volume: 72595.88 ft³
